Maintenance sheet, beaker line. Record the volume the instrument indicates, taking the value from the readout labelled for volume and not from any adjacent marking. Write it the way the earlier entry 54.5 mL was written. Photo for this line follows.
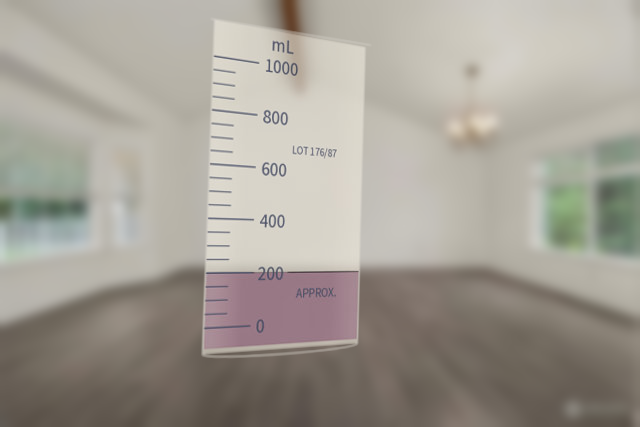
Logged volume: 200 mL
